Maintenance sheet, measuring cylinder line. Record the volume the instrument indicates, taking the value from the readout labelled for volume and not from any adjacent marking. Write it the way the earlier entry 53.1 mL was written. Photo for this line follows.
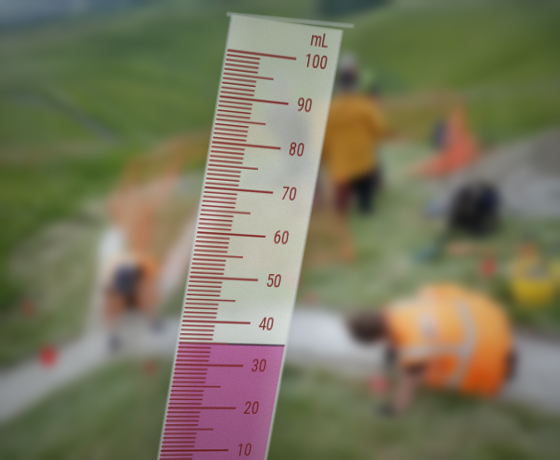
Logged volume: 35 mL
